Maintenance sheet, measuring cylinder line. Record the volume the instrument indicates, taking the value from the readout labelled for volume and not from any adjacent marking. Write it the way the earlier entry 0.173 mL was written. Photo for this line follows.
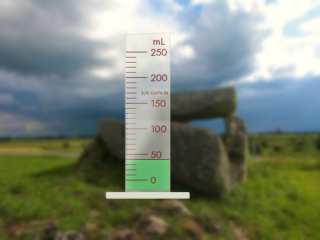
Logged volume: 40 mL
